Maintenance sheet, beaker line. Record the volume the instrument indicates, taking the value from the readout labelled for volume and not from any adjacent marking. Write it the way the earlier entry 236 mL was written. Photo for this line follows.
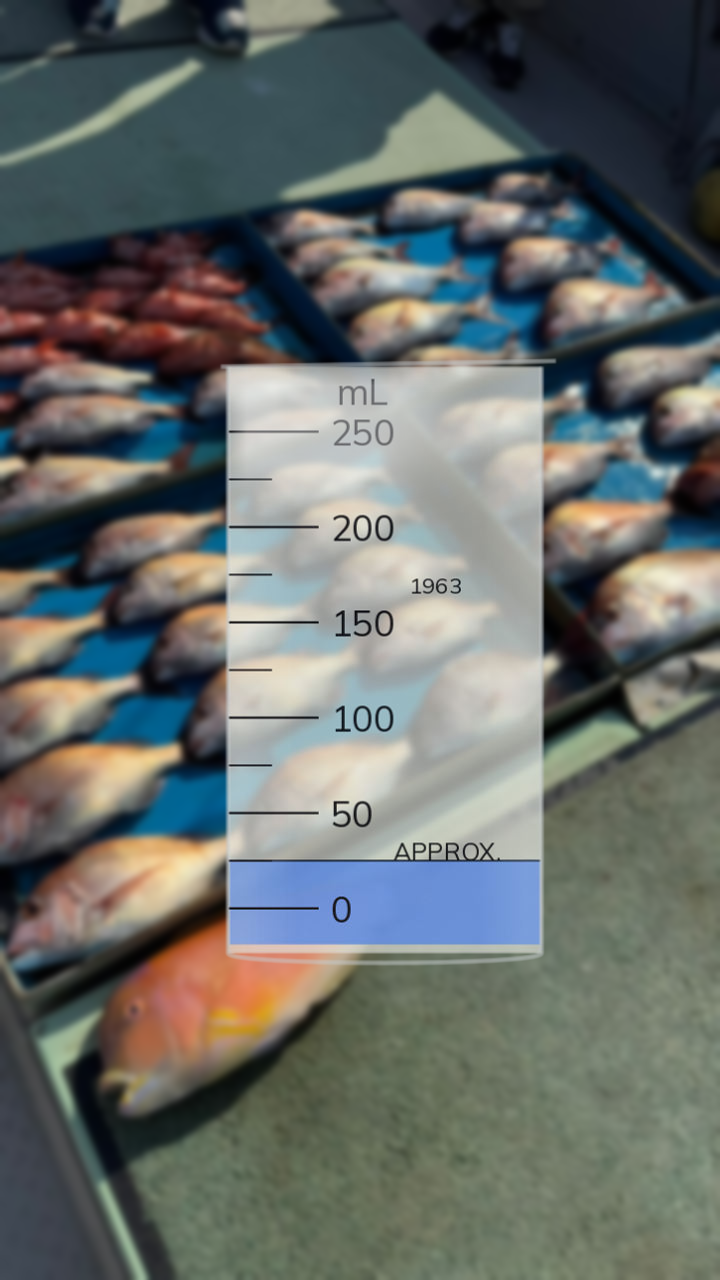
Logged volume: 25 mL
